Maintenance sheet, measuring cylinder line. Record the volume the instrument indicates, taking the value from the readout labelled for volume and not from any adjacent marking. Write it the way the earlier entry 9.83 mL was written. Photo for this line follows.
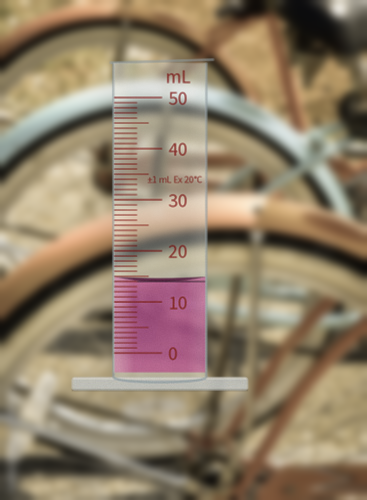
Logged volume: 14 mL
